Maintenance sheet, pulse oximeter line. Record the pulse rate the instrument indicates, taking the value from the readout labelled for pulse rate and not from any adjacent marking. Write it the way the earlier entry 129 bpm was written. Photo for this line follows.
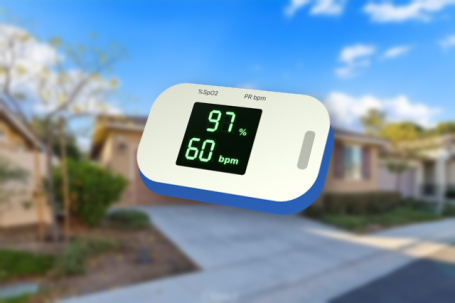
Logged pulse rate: 60 bpm
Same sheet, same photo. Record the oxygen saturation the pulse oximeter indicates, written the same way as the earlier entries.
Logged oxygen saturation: 97 %
